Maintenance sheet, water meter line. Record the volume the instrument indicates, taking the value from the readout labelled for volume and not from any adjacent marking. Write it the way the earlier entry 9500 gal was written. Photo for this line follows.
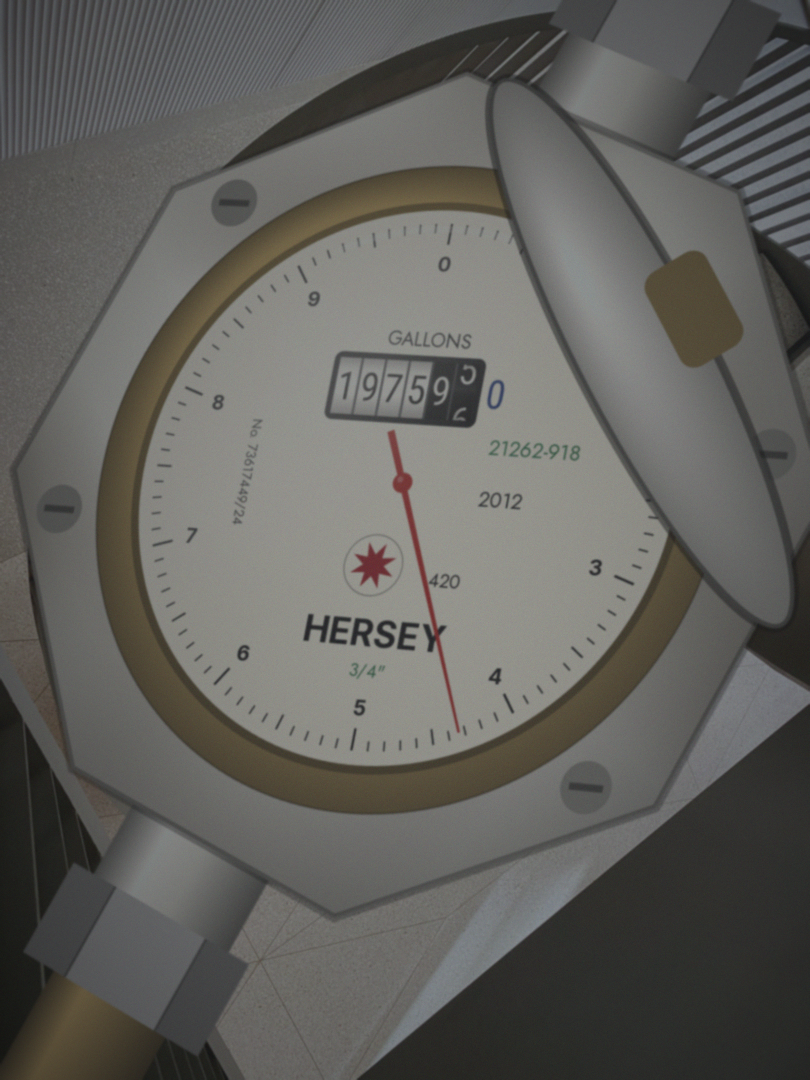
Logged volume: 1975954.3 gal
